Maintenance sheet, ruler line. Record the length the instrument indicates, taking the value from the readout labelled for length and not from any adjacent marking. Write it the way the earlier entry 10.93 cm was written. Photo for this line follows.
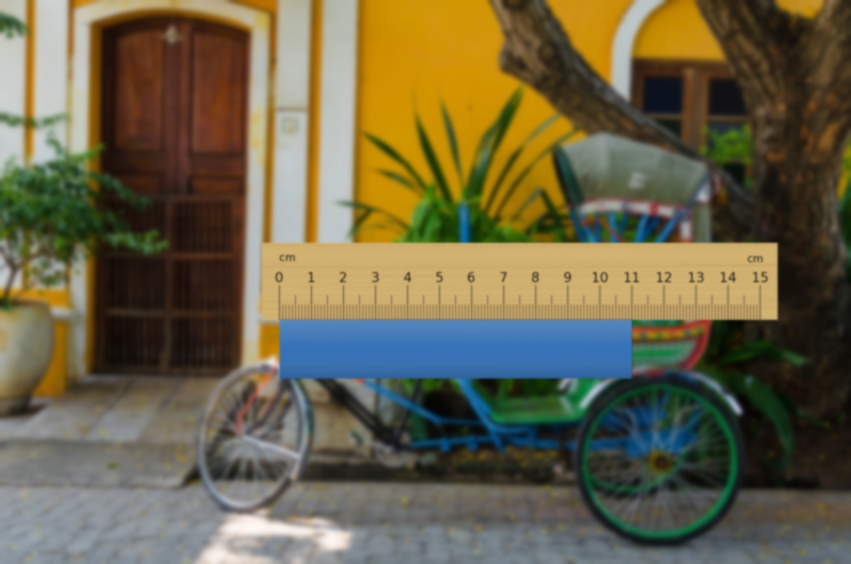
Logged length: 11 cm
